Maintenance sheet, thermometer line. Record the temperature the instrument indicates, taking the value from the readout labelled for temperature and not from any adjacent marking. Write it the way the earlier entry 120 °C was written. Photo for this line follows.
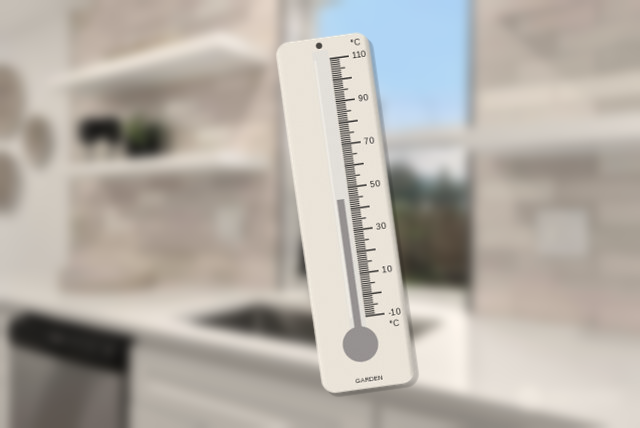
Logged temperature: 45 °C
